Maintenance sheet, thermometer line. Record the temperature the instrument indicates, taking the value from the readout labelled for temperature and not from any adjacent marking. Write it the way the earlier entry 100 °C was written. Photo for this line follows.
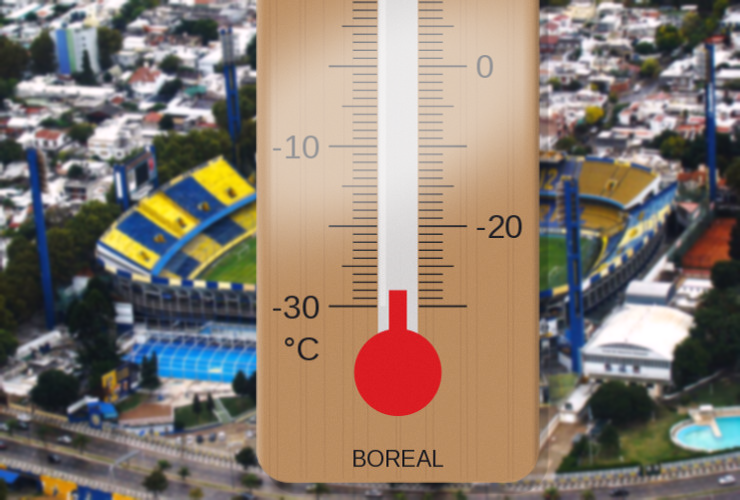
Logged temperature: -28 °C
